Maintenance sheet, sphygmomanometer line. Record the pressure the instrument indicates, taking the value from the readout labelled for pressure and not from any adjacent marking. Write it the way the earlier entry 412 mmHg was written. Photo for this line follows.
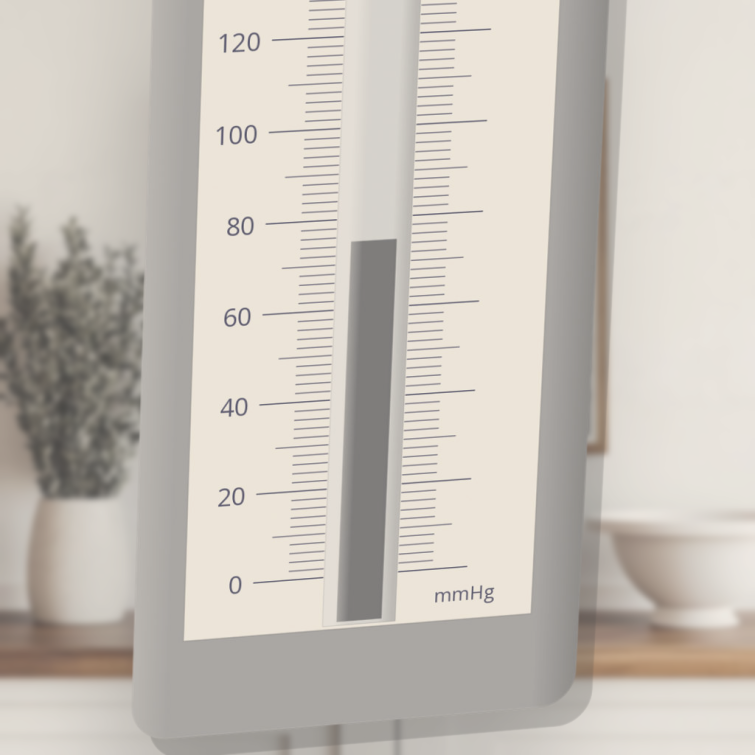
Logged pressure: 75 mmHg
